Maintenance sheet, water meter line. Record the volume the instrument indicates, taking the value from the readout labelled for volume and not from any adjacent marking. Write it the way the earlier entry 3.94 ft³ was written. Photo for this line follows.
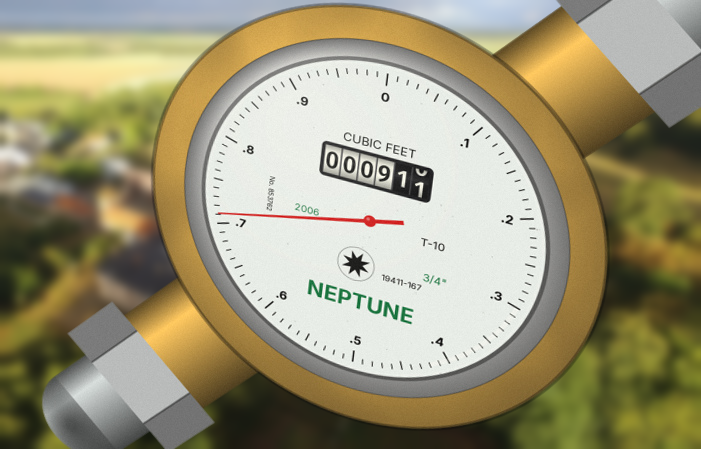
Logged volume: 910.71 ft³
